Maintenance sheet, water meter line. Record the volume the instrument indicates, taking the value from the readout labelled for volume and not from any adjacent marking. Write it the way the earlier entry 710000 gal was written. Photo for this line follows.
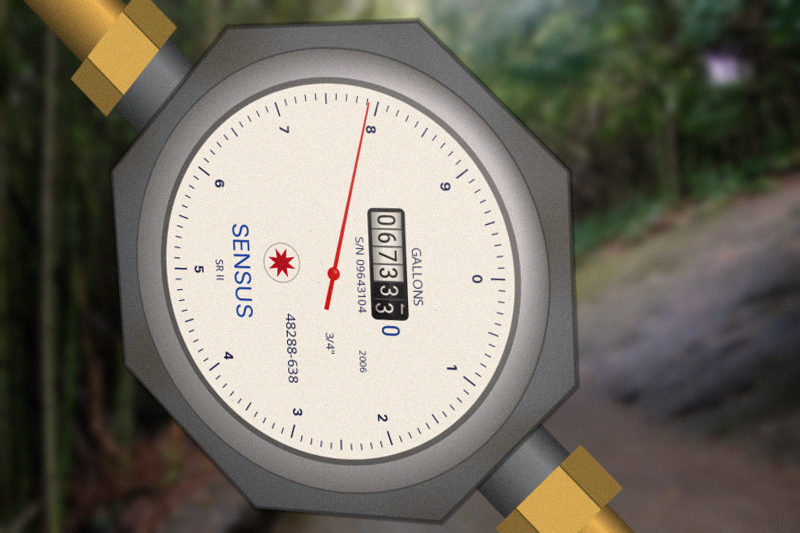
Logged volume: 673327.9 gal
